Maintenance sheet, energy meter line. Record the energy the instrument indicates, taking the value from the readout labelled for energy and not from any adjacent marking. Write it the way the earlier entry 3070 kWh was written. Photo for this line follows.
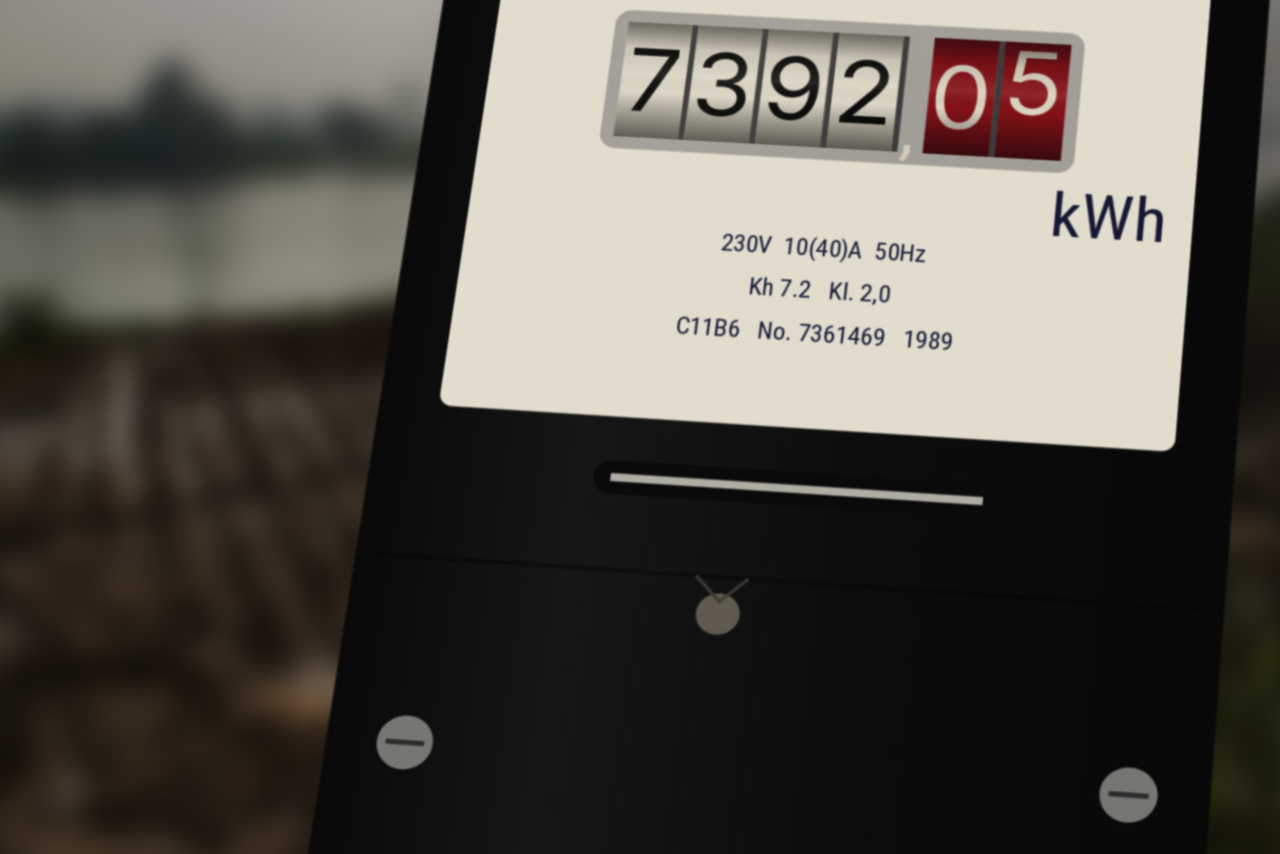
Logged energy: 7392.05 kWh
